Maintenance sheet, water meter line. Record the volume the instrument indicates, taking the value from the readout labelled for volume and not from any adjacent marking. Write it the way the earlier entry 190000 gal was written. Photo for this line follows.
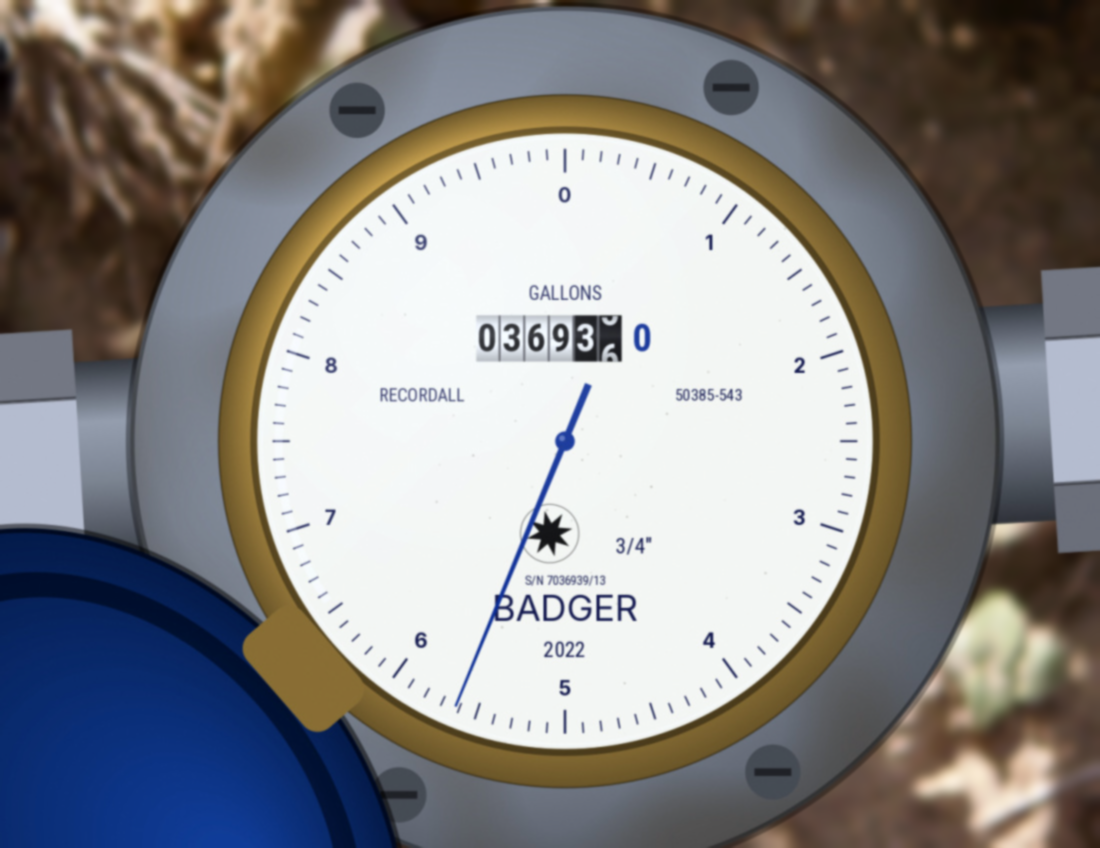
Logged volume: 369355.6 gal
